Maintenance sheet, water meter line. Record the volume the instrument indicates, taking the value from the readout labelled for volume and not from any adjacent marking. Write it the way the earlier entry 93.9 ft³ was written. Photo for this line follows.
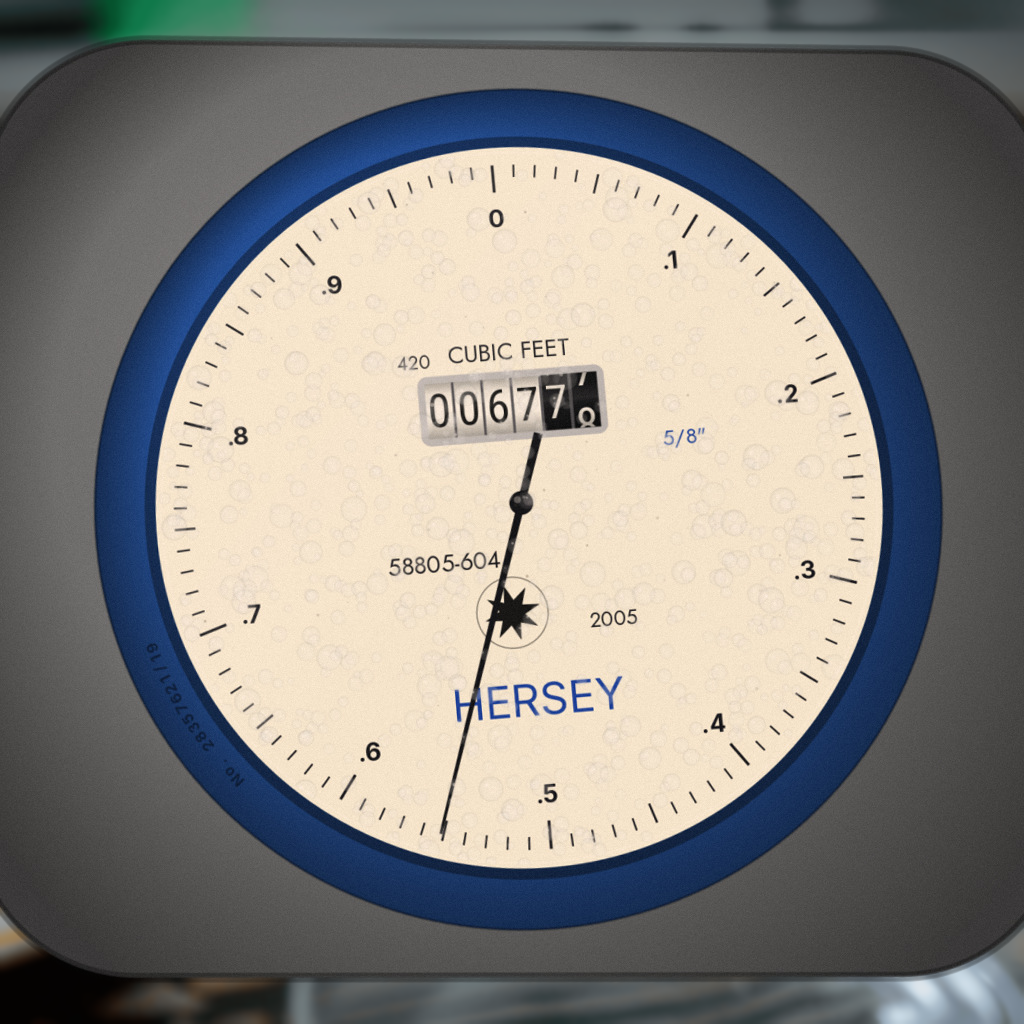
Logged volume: 6777.55 ft³
